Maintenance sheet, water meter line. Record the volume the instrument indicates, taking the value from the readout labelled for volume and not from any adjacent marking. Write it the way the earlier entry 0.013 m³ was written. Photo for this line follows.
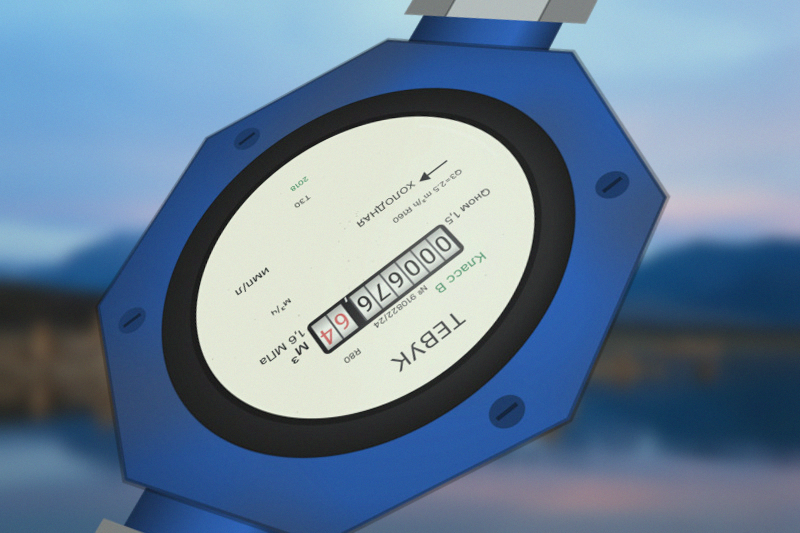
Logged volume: 676.64 m³
